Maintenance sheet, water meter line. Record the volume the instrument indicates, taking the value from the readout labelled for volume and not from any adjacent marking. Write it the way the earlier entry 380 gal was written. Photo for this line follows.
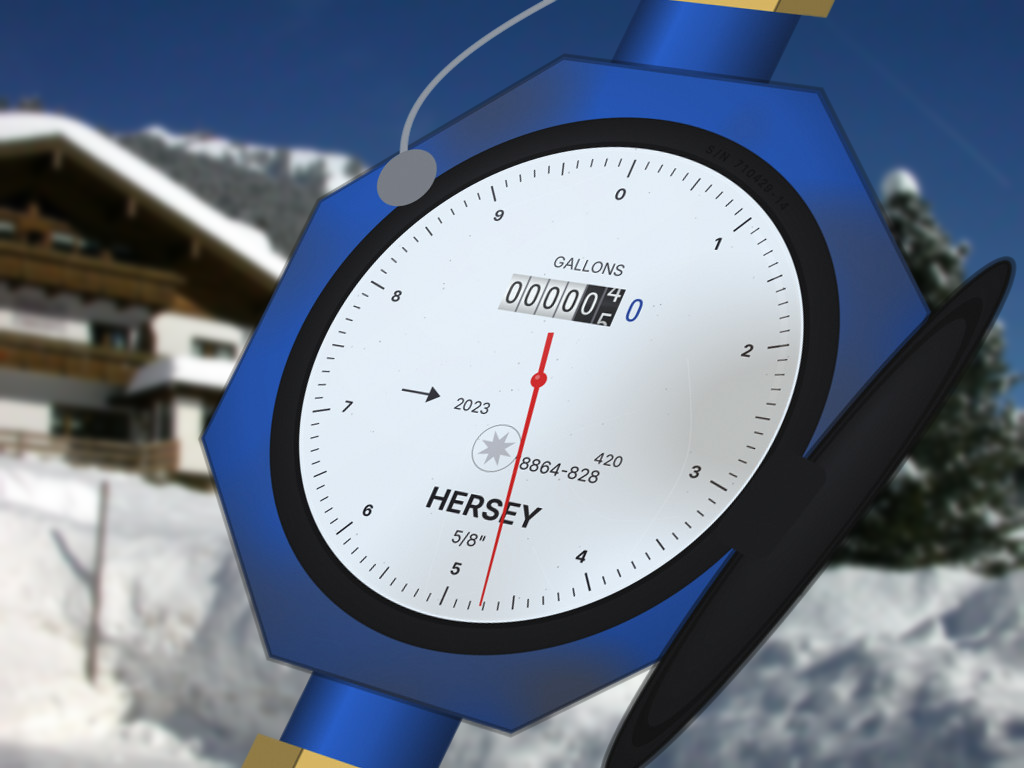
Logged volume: 44.7 gal
